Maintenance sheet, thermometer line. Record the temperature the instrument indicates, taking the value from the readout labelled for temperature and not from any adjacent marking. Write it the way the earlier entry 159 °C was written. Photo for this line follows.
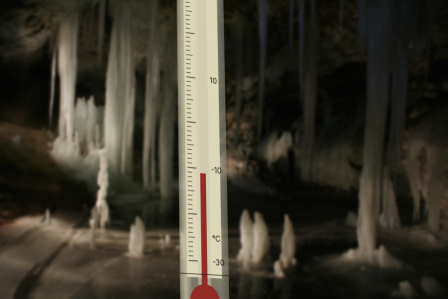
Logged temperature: -11 °C
